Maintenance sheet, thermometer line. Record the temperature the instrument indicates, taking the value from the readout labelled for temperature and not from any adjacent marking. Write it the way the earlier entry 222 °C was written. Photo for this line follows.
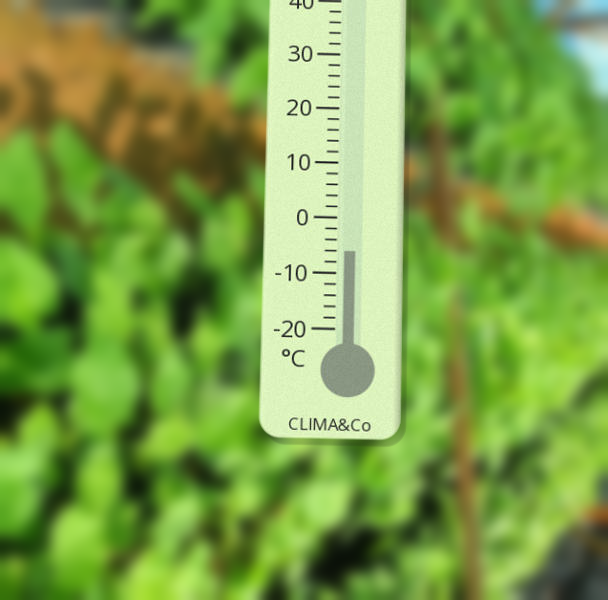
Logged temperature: -6 °C
